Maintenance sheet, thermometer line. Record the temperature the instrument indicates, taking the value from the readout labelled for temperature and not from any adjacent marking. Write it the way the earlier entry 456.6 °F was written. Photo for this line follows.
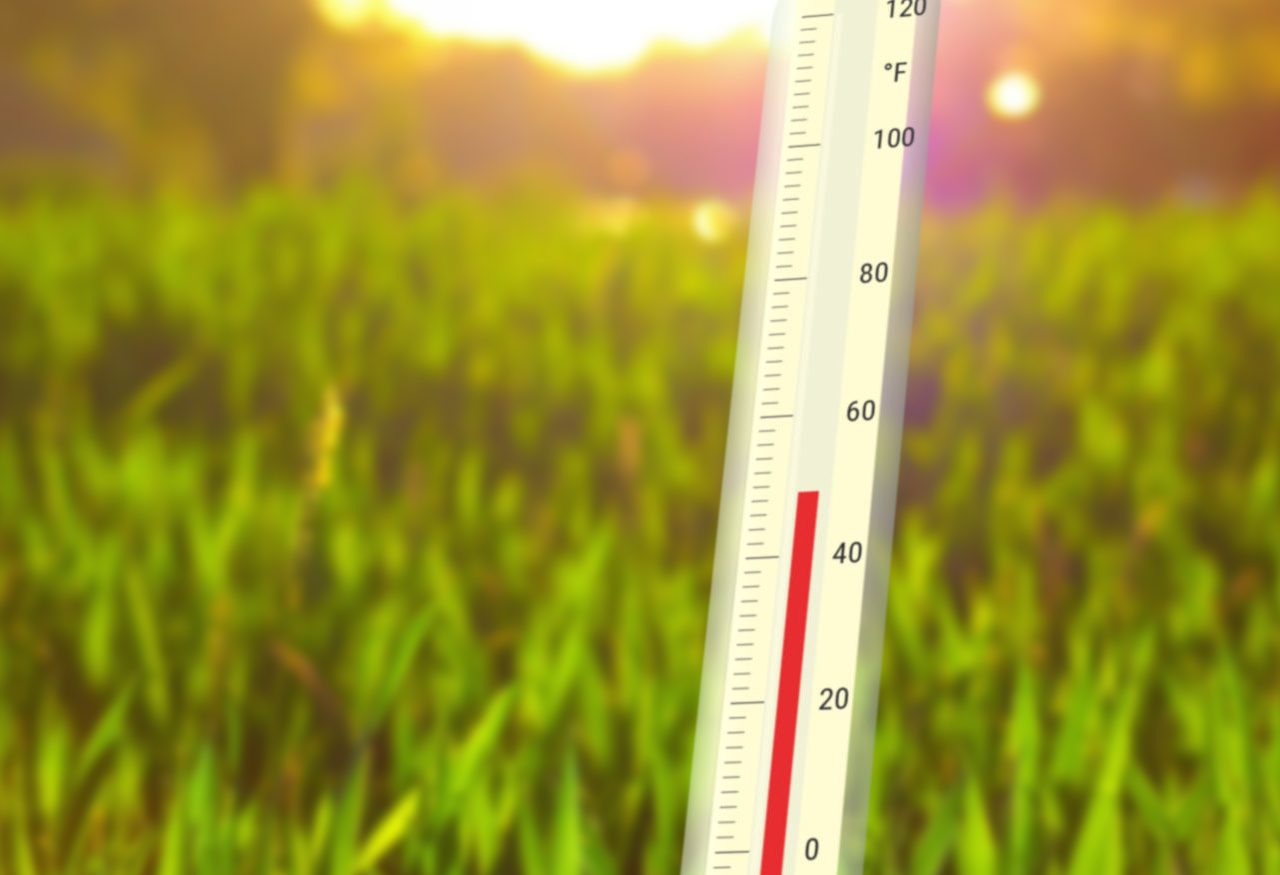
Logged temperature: 49 °F
